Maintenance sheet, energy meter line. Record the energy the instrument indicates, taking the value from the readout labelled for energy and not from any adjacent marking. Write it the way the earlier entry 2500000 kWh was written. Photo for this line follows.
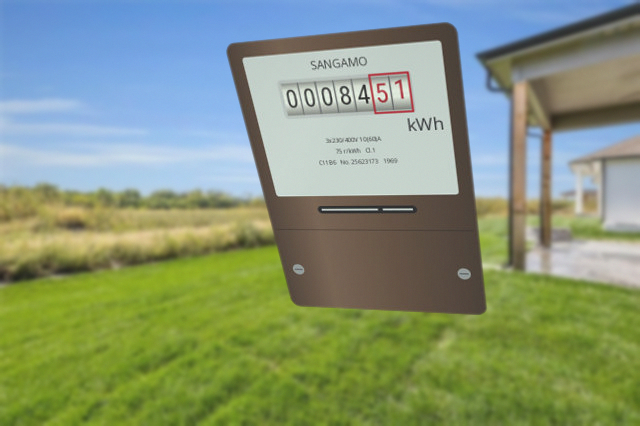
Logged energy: 84.51 kWh
